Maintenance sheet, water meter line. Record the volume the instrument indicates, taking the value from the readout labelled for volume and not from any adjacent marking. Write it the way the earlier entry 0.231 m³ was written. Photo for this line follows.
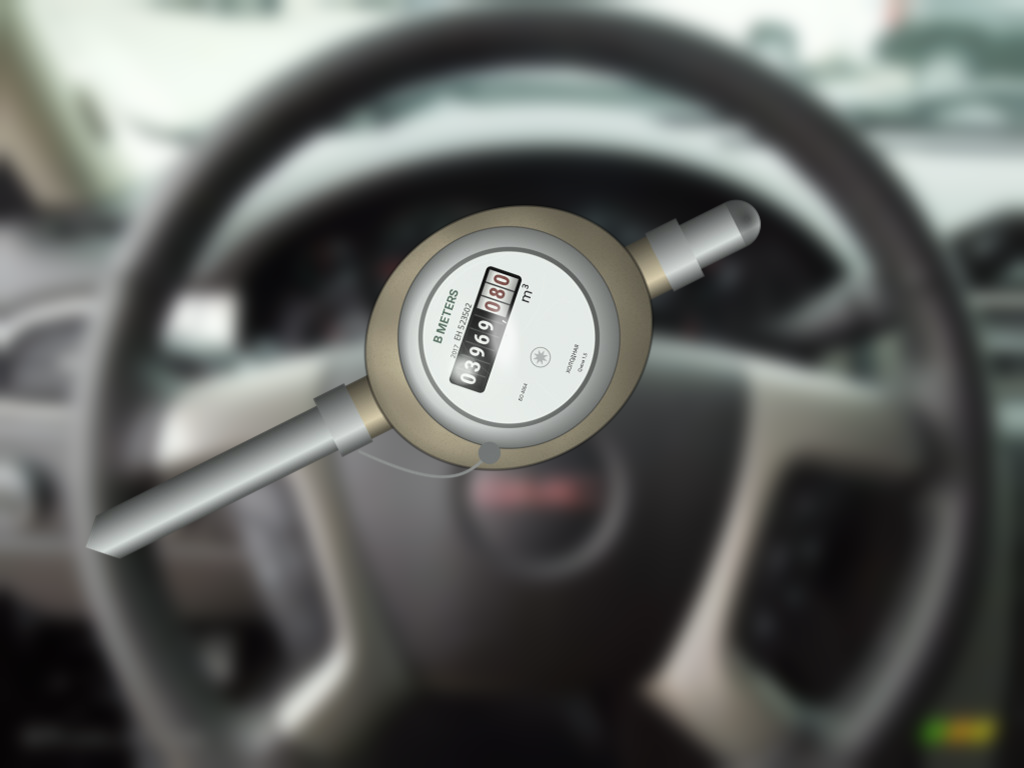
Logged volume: 3969.080 m³
